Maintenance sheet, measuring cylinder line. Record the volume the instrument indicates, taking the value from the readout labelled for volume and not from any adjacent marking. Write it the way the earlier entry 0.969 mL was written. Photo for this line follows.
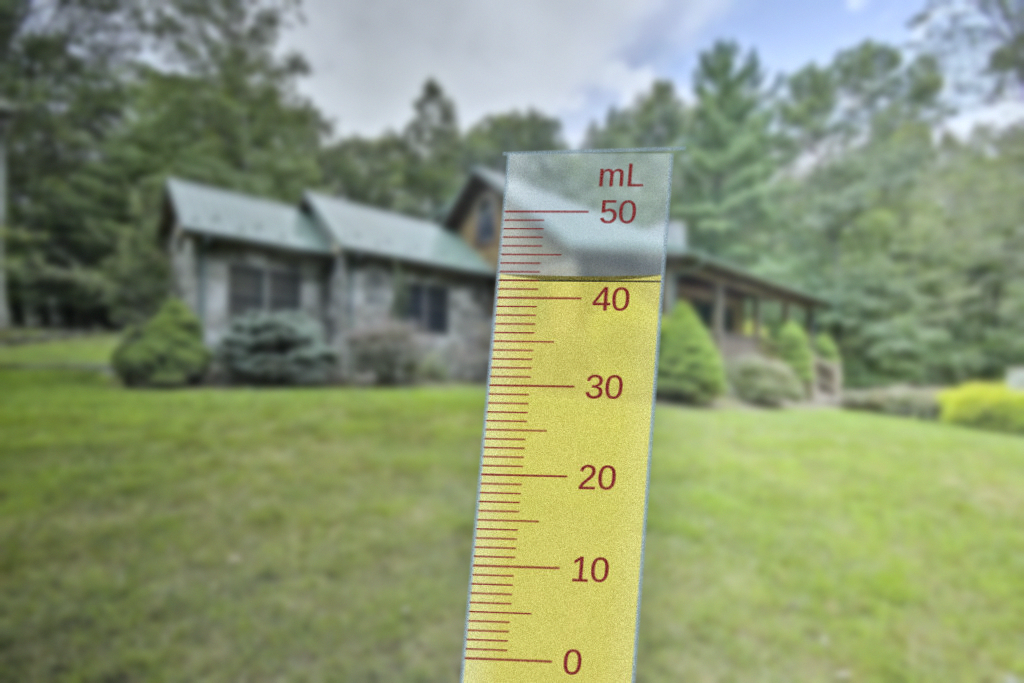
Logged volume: 42 mL
